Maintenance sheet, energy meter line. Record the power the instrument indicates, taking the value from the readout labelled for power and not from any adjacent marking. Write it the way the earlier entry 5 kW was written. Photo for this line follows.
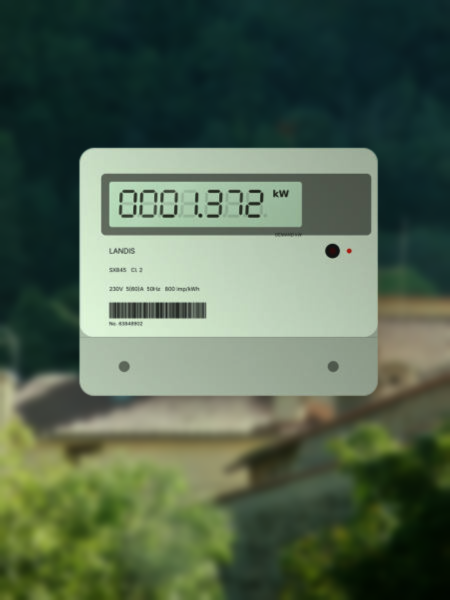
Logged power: 1.372 kW
